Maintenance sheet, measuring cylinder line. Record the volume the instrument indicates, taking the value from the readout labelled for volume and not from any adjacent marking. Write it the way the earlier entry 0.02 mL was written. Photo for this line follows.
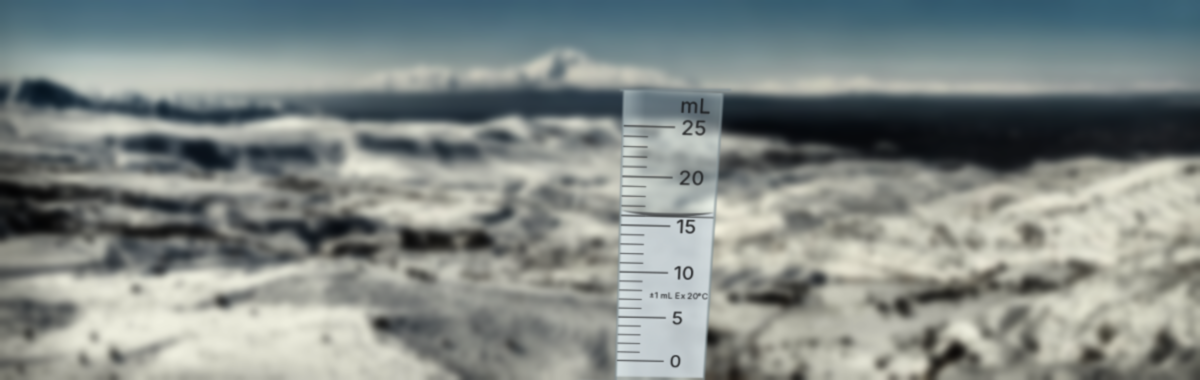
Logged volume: 16 mL
